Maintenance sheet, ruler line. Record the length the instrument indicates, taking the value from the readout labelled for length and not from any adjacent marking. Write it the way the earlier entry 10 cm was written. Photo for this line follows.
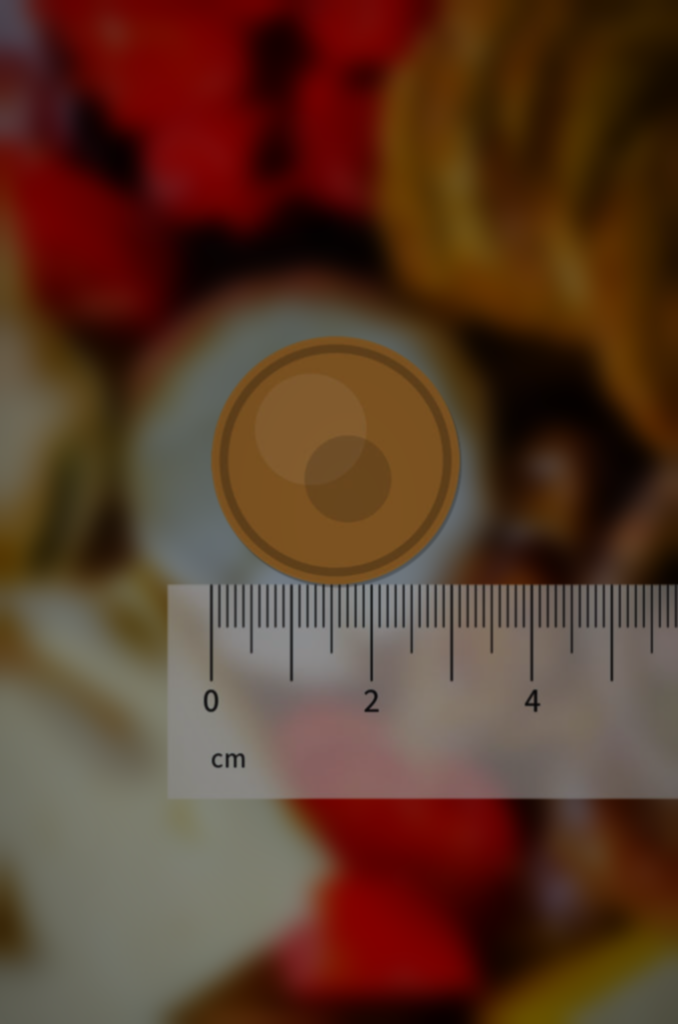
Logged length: 3.1 cm
